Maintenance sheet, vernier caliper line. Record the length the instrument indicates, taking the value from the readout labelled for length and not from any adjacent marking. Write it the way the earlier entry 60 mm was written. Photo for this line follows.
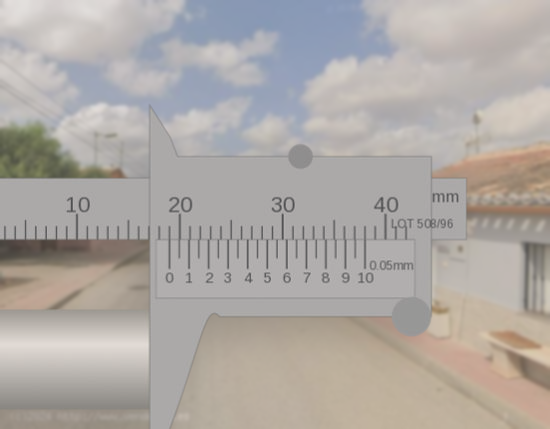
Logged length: 19.0 mm
